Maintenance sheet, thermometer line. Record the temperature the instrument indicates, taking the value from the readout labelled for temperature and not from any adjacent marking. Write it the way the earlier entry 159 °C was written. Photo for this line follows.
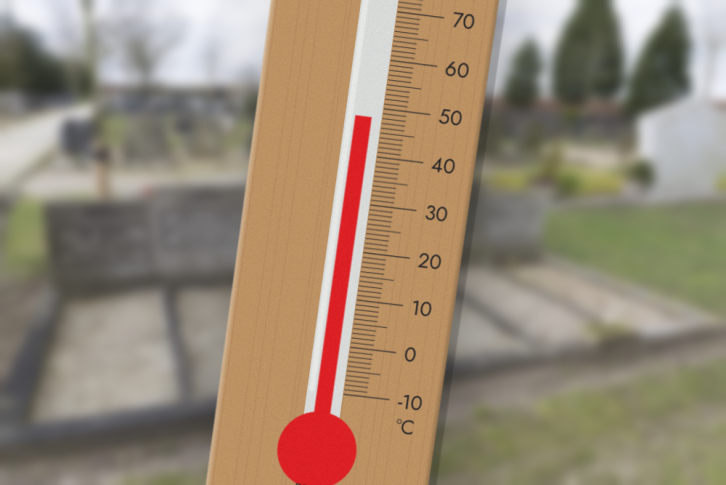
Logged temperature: 48 °C
